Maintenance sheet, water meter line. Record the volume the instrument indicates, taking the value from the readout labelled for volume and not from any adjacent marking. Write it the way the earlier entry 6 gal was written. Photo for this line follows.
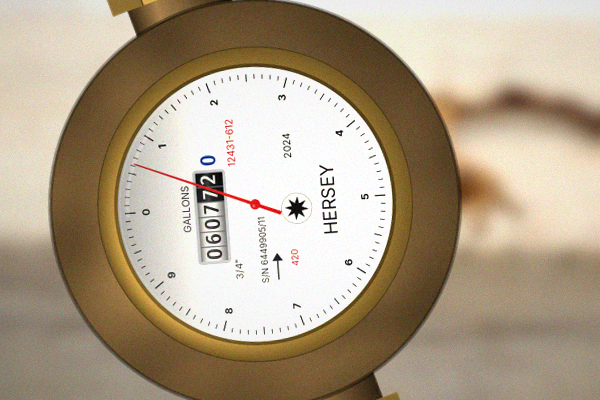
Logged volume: 607720.6 gal
